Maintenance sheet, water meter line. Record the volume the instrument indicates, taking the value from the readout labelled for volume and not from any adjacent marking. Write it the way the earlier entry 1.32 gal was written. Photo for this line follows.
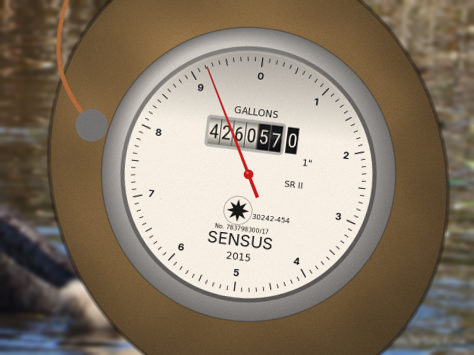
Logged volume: 4260569.2 gal
